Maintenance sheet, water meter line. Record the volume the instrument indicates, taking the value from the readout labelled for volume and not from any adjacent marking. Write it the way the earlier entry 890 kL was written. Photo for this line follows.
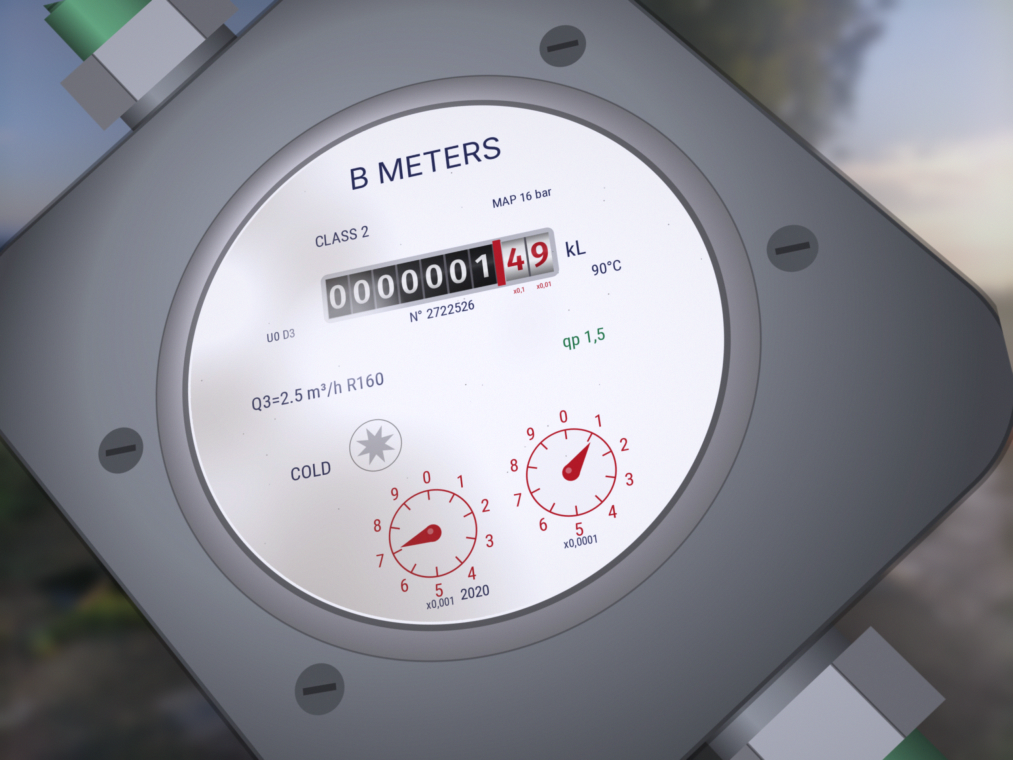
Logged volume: 1.4971 kL
